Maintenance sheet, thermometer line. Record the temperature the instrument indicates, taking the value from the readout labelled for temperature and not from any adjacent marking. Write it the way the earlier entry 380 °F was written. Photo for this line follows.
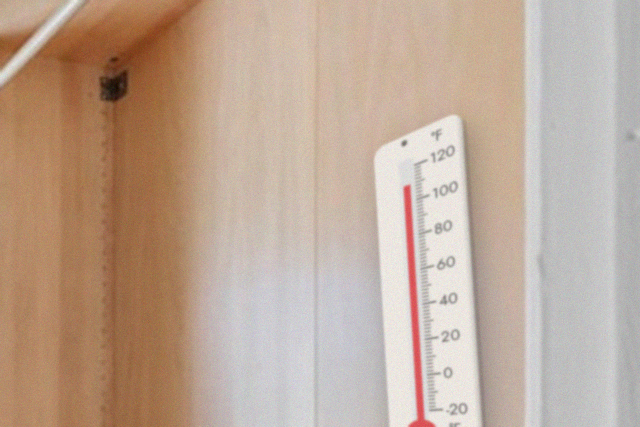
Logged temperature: 110 °F
